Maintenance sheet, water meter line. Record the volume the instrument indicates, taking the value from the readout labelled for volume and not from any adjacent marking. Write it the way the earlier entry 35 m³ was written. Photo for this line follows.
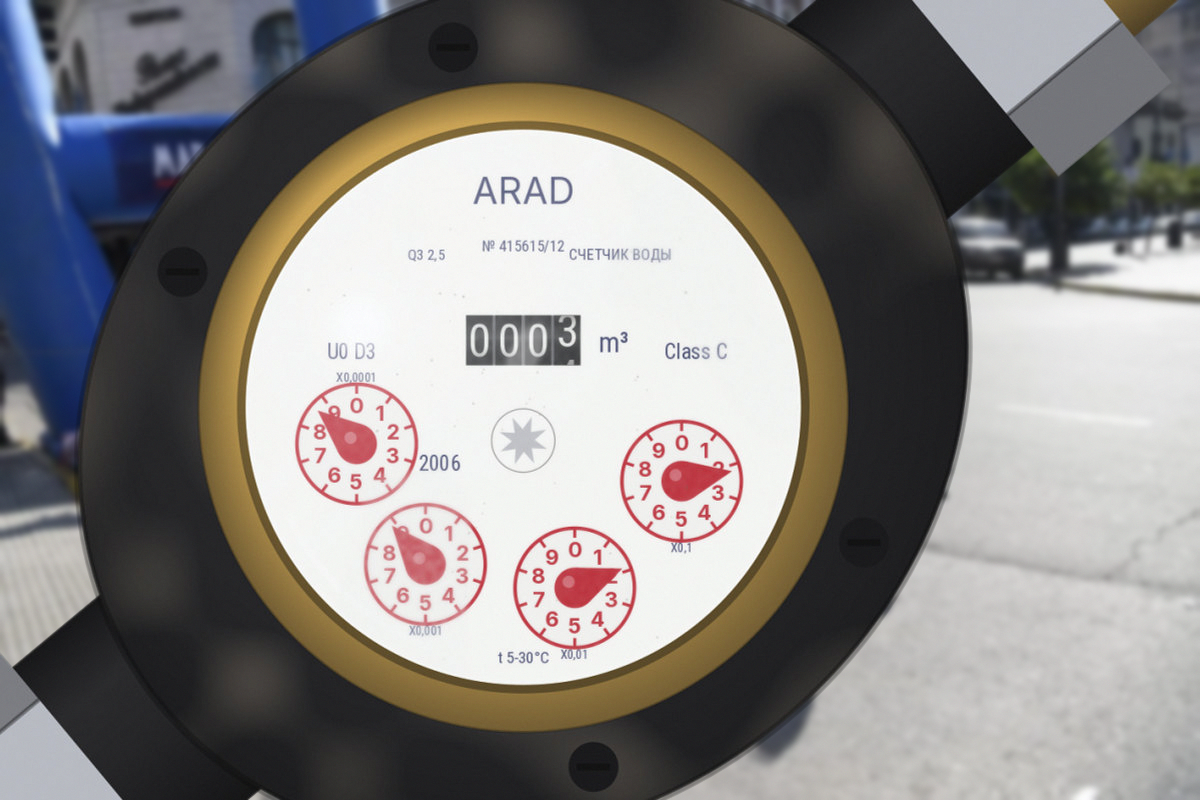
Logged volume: 3.2188 m³
